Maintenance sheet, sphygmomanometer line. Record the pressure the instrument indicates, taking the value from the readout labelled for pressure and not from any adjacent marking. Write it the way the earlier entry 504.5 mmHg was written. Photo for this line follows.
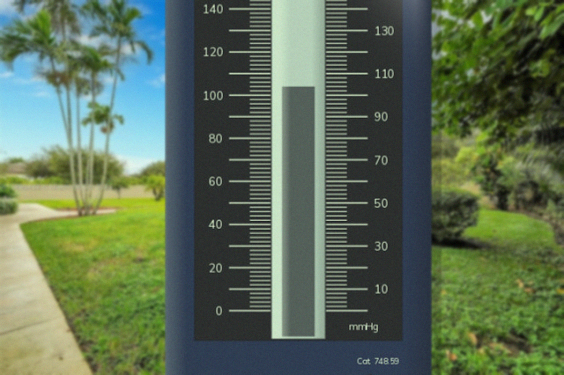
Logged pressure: 104 mmHg
